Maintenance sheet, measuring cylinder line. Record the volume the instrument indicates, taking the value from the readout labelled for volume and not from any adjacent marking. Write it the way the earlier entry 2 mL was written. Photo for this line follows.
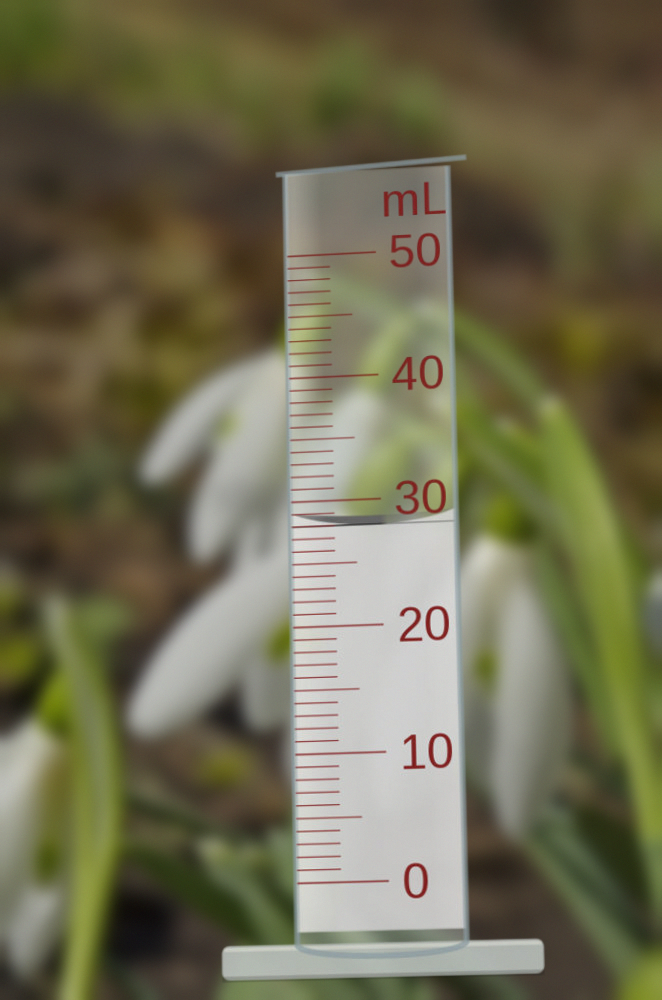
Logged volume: 28 mL
